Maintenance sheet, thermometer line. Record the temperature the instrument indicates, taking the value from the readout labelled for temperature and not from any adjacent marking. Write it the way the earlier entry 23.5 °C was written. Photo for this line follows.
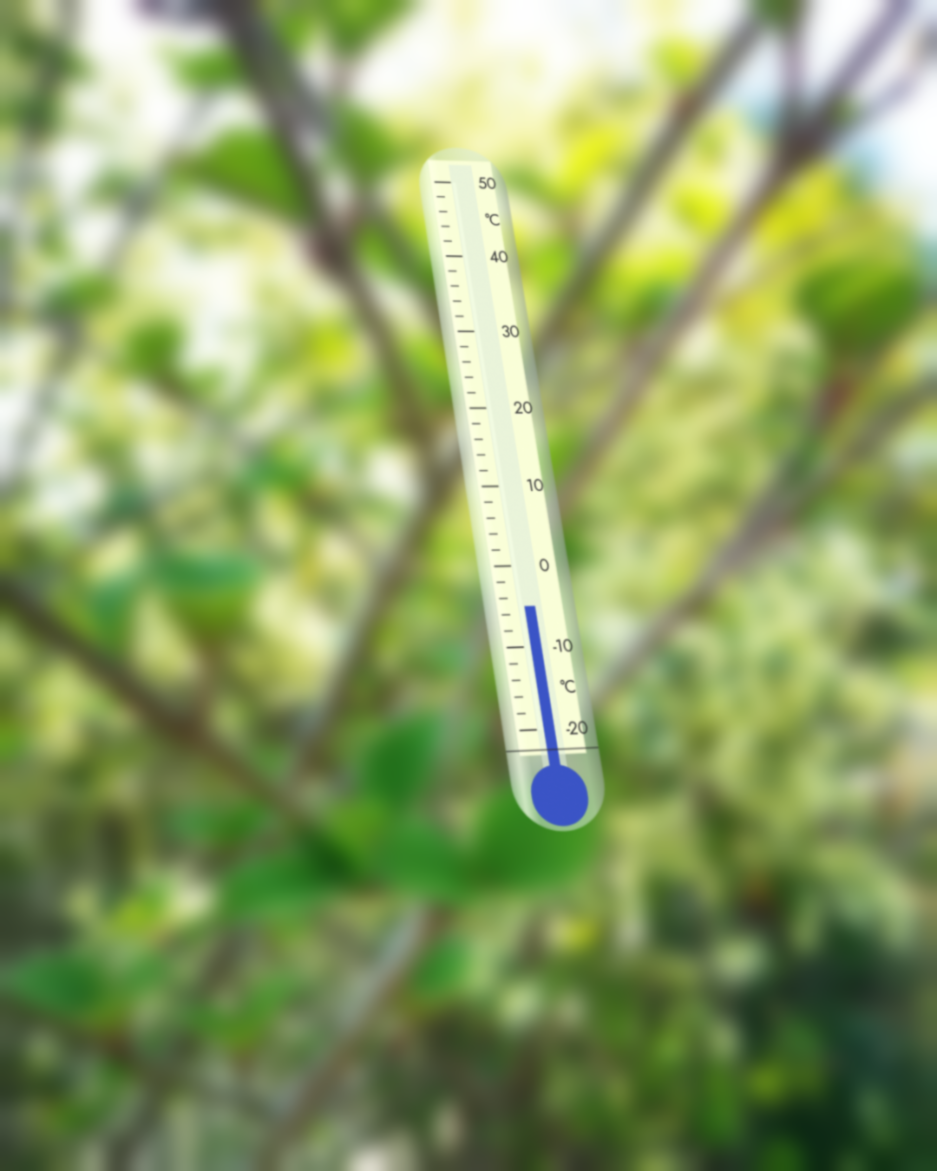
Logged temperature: -5 °C
